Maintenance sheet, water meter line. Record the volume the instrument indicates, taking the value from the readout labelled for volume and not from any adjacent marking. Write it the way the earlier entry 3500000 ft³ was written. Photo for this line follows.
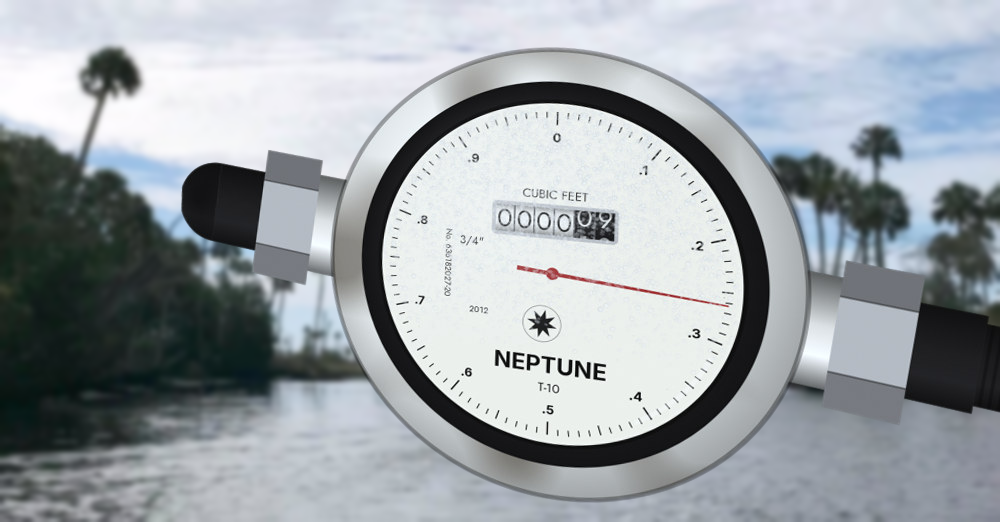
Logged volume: 9.26 ft³
